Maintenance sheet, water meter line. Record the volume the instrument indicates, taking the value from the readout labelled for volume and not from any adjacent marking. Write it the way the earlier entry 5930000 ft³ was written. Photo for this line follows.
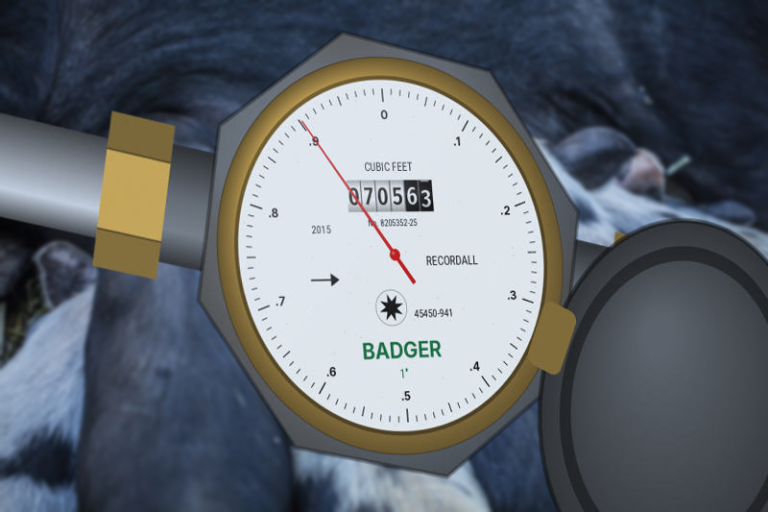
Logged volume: 70562.90 ft³
